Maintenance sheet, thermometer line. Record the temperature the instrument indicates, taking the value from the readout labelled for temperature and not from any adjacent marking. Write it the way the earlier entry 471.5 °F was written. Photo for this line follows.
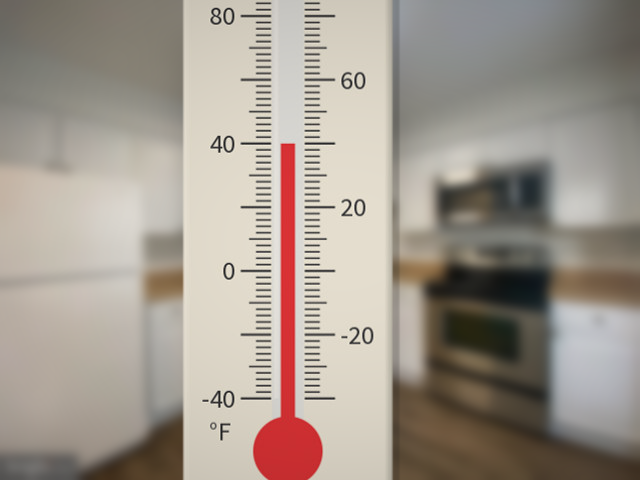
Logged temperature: 40 °F
